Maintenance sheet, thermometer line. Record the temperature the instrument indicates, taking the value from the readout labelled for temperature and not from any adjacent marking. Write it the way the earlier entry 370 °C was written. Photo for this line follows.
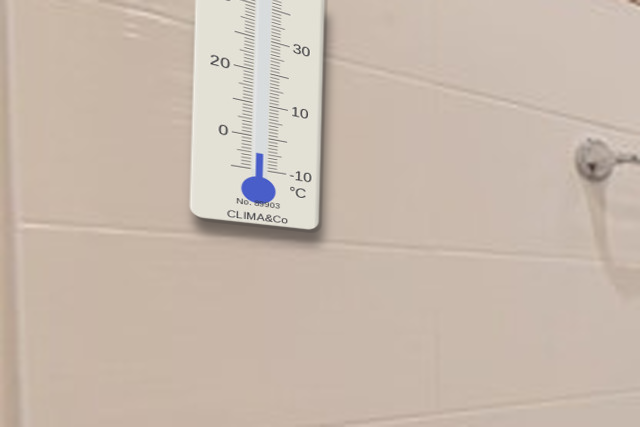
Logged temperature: -5 °C
